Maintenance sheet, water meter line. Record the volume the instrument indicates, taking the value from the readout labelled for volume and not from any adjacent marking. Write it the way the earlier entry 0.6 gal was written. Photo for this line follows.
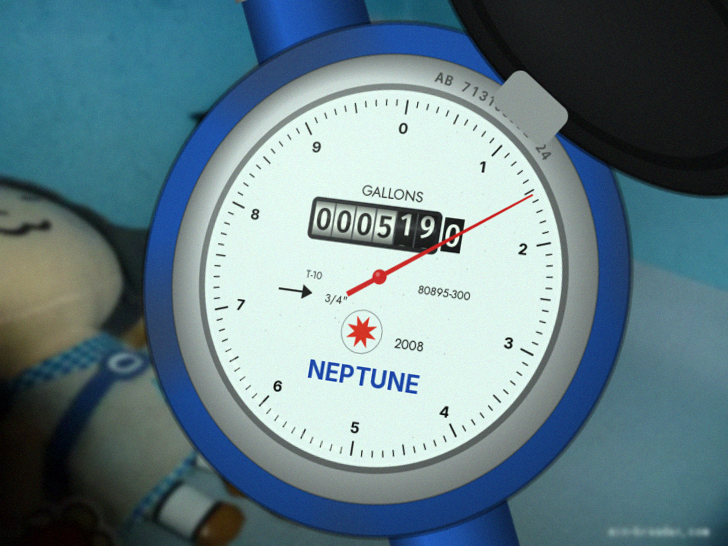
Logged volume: 5191.5 gal
